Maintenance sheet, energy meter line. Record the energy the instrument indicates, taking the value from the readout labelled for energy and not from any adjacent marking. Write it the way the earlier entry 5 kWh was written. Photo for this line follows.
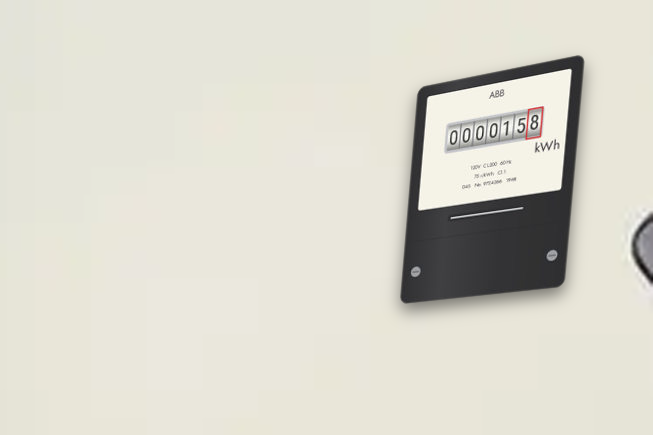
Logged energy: 15.8 kWh
